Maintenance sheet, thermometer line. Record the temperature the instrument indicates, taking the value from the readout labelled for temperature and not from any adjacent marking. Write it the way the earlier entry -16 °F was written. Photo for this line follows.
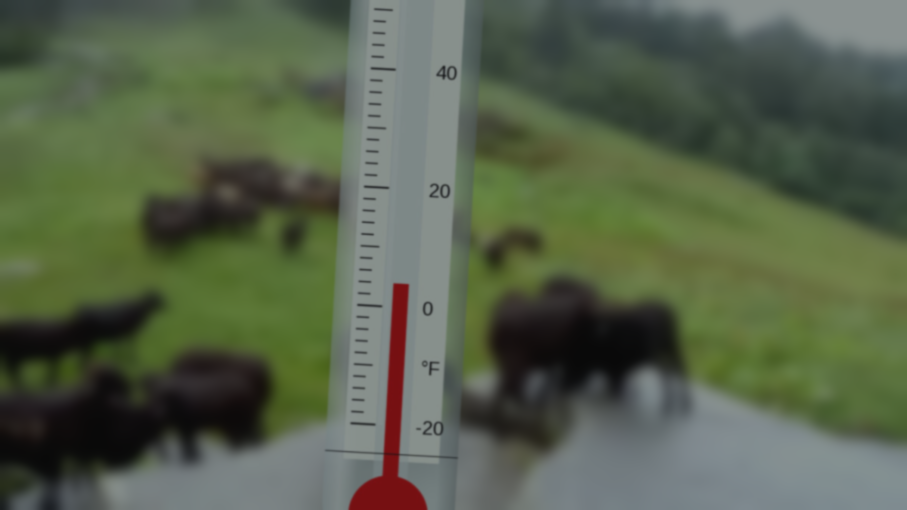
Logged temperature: 4 °F
